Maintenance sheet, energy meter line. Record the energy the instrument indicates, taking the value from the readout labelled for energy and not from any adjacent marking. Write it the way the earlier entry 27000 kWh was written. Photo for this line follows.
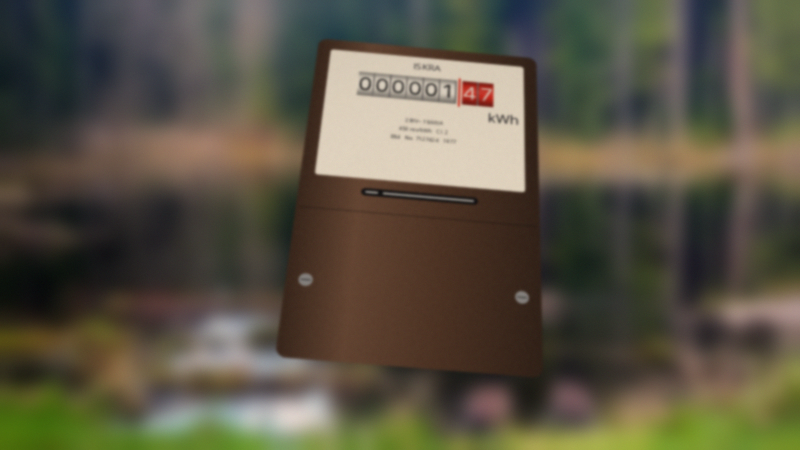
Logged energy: 1.47 kWh
